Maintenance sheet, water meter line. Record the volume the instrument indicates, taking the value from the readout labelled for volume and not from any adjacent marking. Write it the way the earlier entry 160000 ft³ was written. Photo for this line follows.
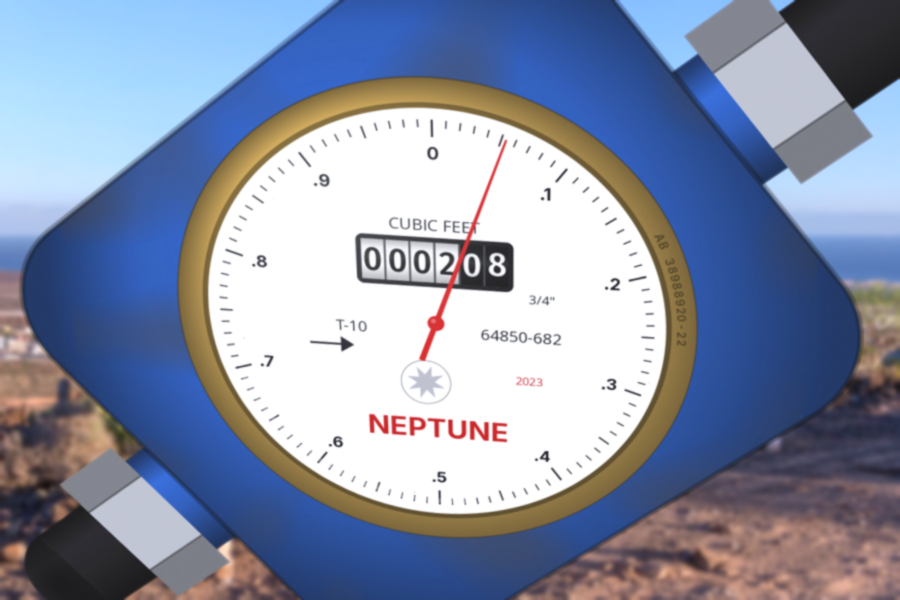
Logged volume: 208.05 ft³
